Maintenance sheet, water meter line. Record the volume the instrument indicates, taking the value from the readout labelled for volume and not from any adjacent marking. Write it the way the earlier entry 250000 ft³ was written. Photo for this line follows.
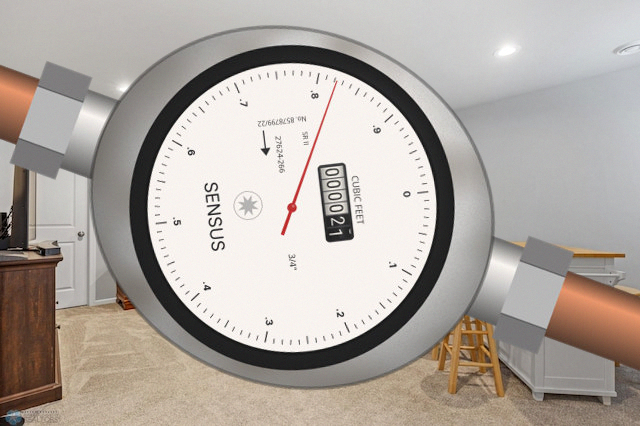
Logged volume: 20.82 ft³
